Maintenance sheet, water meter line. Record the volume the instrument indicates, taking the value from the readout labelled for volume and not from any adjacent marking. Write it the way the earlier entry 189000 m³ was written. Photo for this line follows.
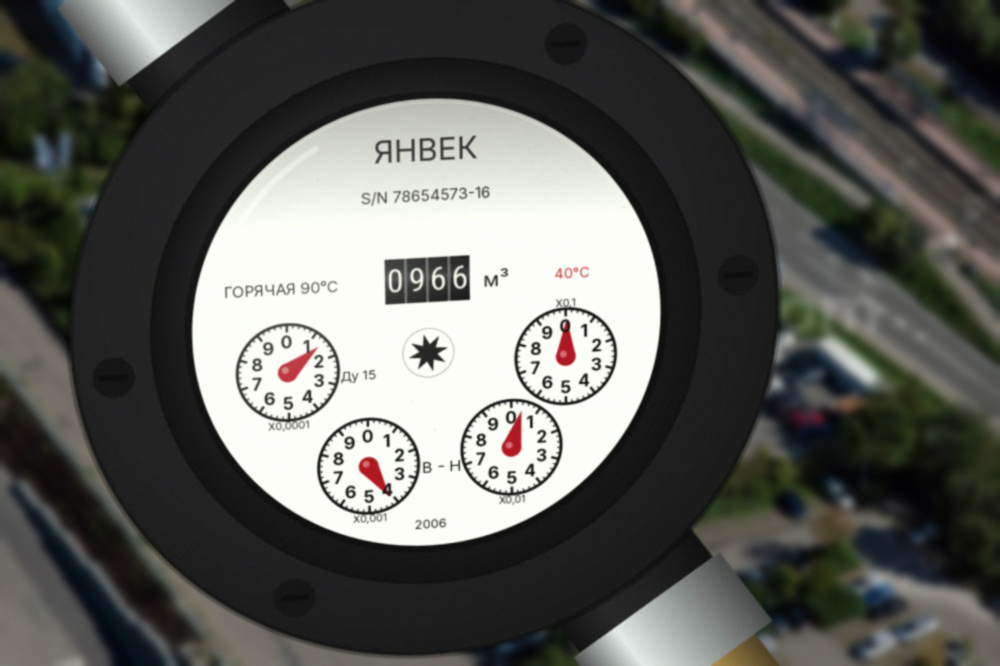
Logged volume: 966.0041 m³
